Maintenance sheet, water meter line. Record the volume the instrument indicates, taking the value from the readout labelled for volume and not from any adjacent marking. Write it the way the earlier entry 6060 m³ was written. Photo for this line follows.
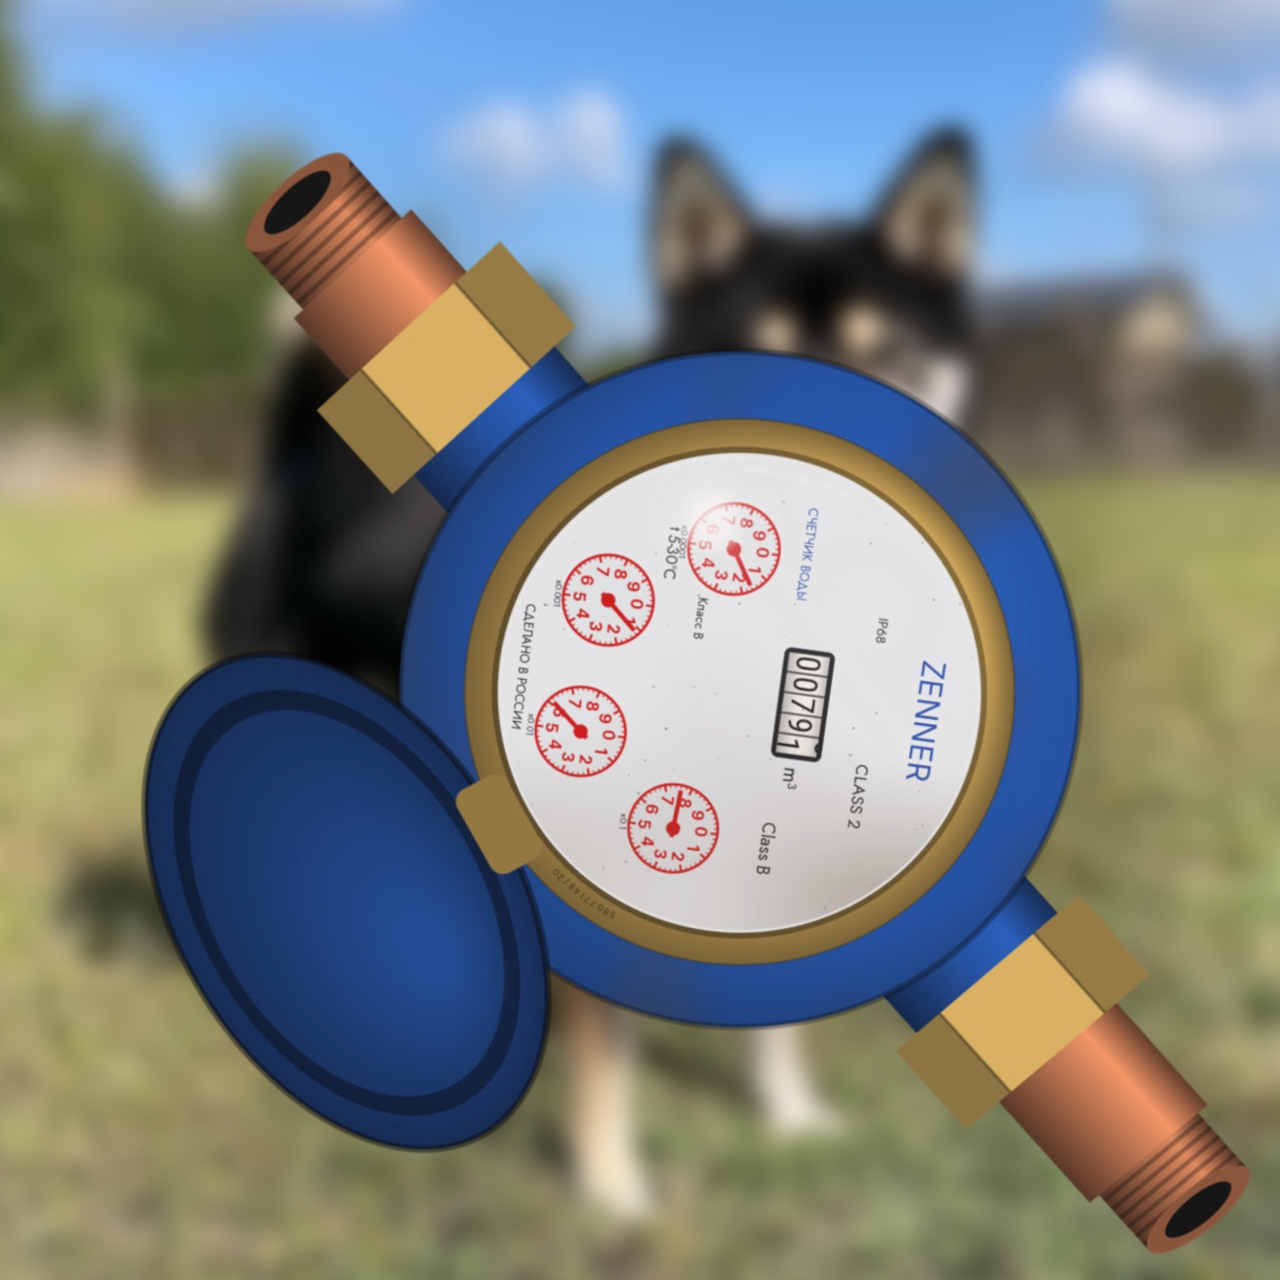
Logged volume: 790.7611 m³
